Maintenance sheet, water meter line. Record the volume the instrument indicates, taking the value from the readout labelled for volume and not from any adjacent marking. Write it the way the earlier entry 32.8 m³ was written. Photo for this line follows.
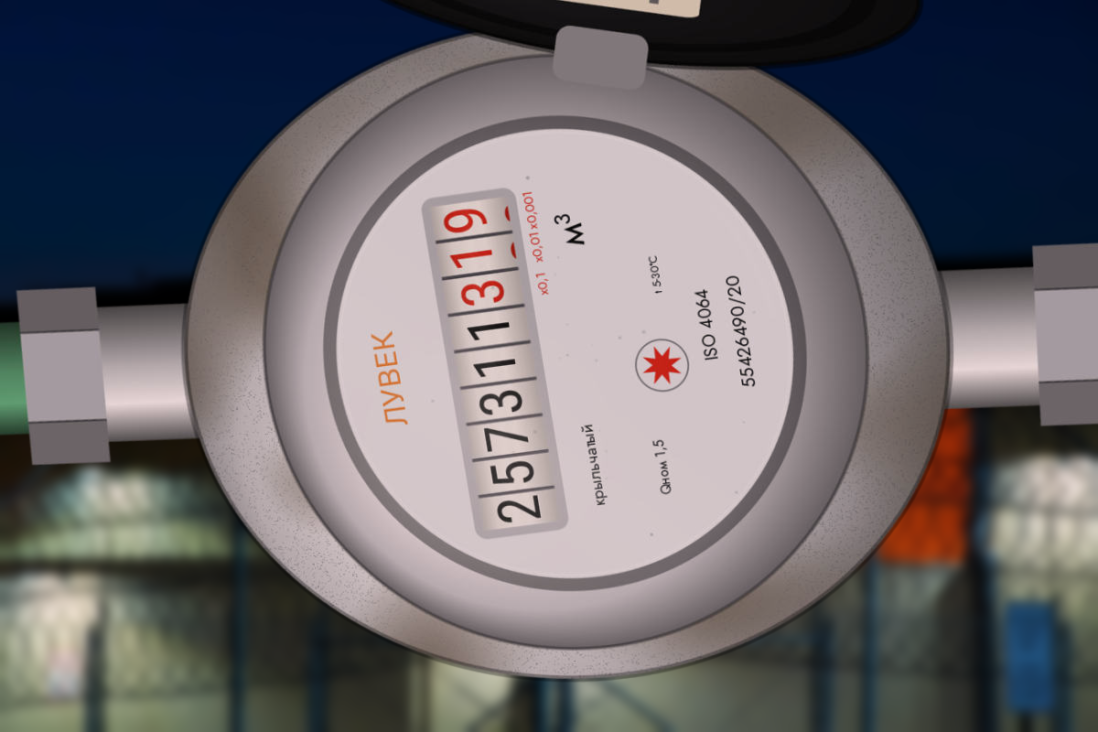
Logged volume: 257311.319 m³
